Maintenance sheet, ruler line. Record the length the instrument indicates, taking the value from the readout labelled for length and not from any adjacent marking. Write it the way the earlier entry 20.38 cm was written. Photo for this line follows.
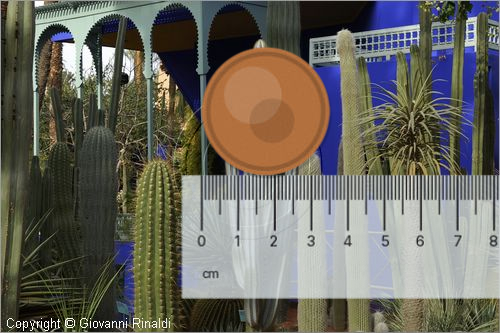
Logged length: 3.5 cm
